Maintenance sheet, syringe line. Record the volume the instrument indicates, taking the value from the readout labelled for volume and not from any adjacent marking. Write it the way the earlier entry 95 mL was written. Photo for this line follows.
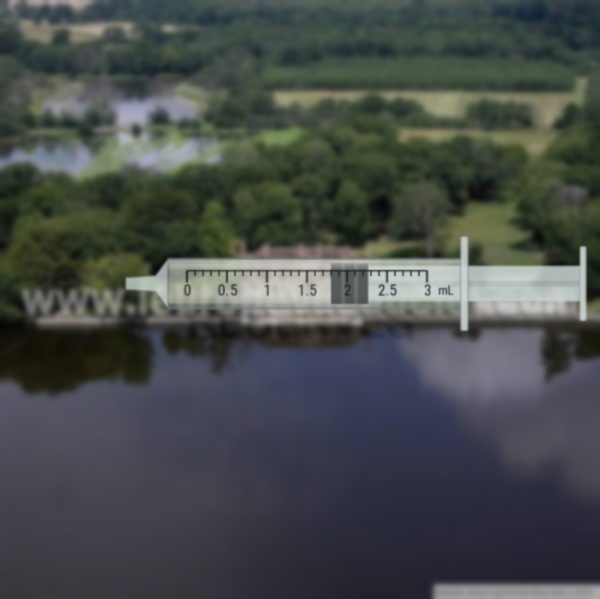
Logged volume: 1.8 mL
